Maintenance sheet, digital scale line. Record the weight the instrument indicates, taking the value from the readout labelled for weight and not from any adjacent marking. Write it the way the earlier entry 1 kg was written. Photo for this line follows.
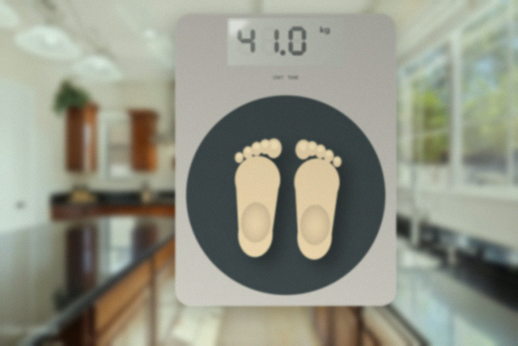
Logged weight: 41.0 kg
